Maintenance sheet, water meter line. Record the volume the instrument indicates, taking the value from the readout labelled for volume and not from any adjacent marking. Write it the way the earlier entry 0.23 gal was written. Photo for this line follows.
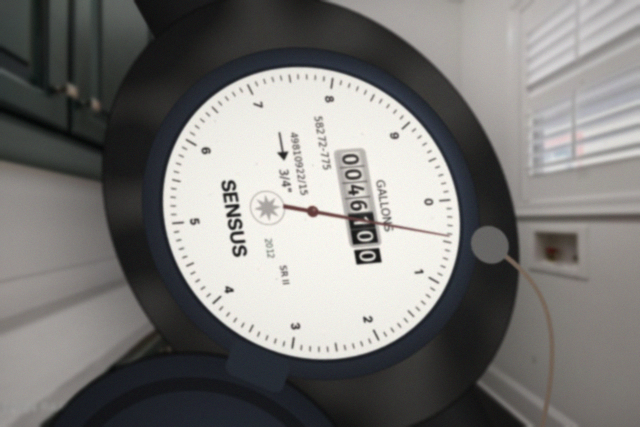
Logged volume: 46100.4 gal
